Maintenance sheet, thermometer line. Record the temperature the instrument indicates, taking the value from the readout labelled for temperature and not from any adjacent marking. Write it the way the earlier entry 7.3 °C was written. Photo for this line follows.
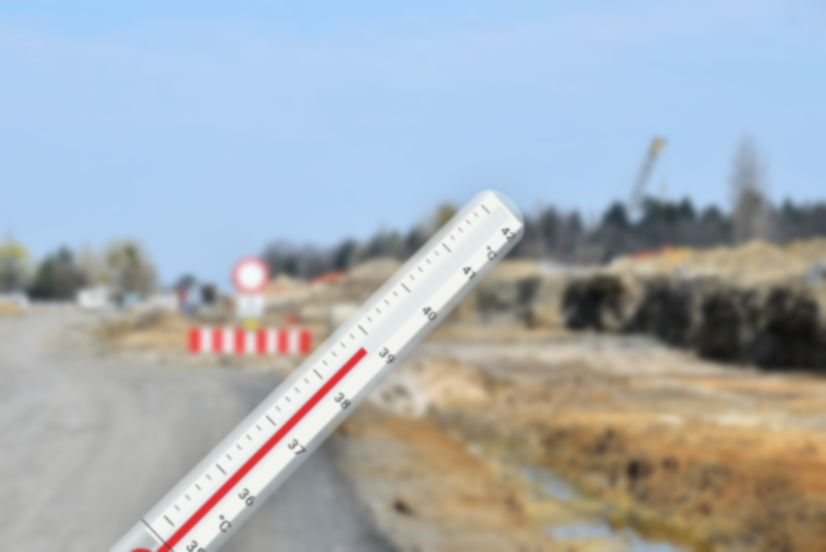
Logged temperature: 38.8 °C
